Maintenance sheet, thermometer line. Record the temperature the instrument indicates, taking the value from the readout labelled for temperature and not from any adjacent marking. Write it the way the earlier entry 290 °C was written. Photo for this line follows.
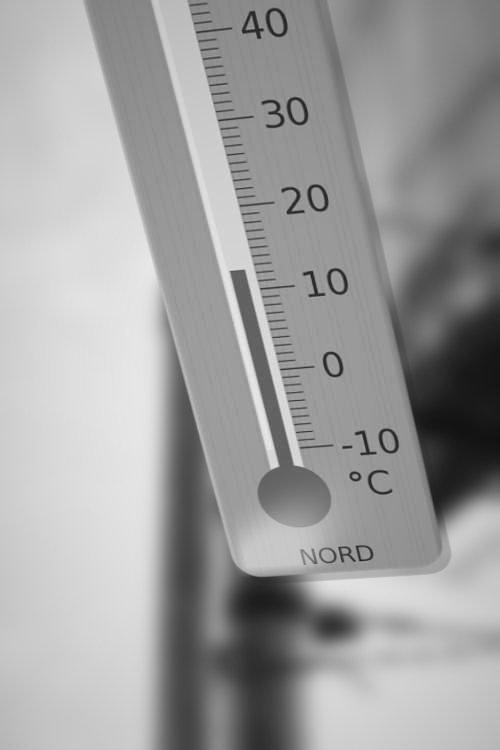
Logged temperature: 12.5 °C
